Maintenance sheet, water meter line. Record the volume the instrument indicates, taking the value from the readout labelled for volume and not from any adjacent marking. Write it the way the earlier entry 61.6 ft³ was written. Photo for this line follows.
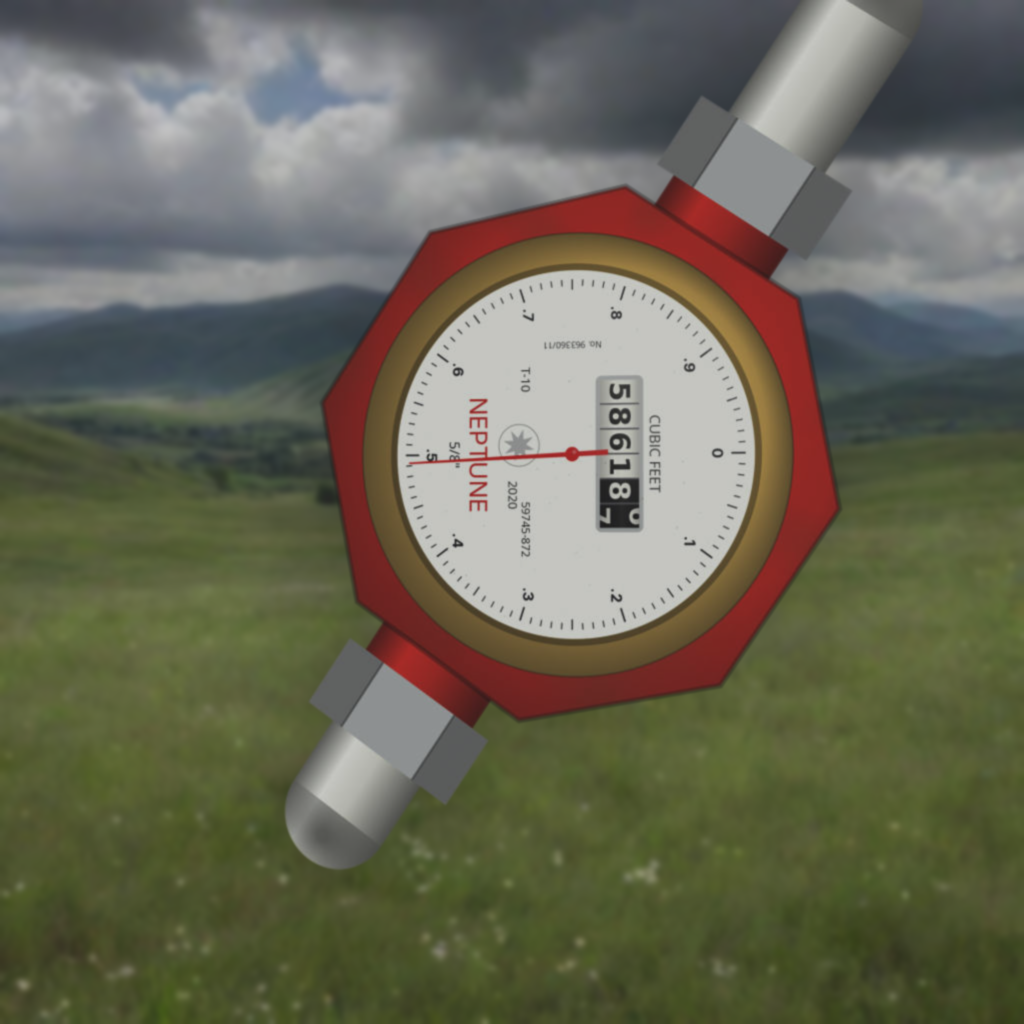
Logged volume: 586186.49 ft³
